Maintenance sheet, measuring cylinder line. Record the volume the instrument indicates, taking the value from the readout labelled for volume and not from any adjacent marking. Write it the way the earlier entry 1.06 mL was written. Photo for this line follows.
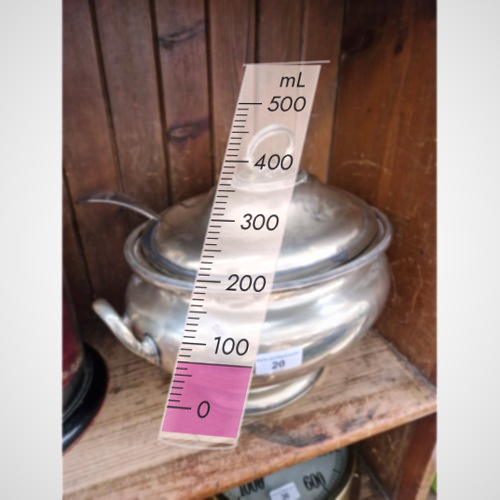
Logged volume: 70 mL
